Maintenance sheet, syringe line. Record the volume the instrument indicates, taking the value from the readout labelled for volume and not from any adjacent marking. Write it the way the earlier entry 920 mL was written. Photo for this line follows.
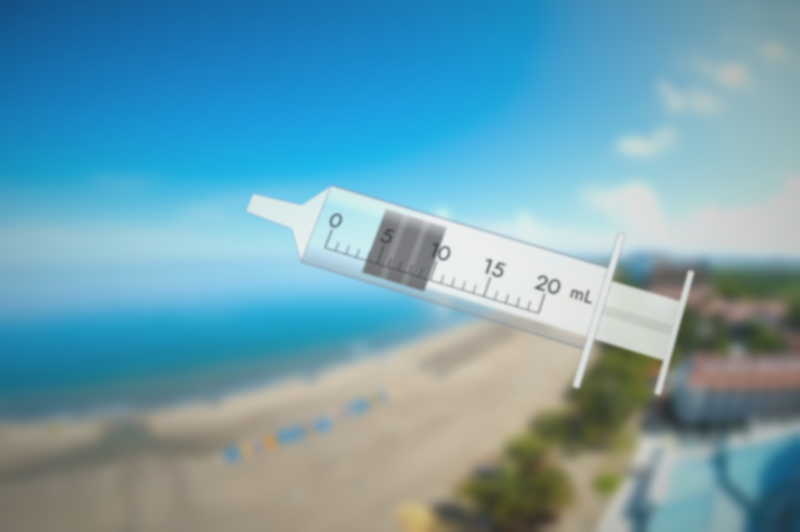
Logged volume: 4 mL
